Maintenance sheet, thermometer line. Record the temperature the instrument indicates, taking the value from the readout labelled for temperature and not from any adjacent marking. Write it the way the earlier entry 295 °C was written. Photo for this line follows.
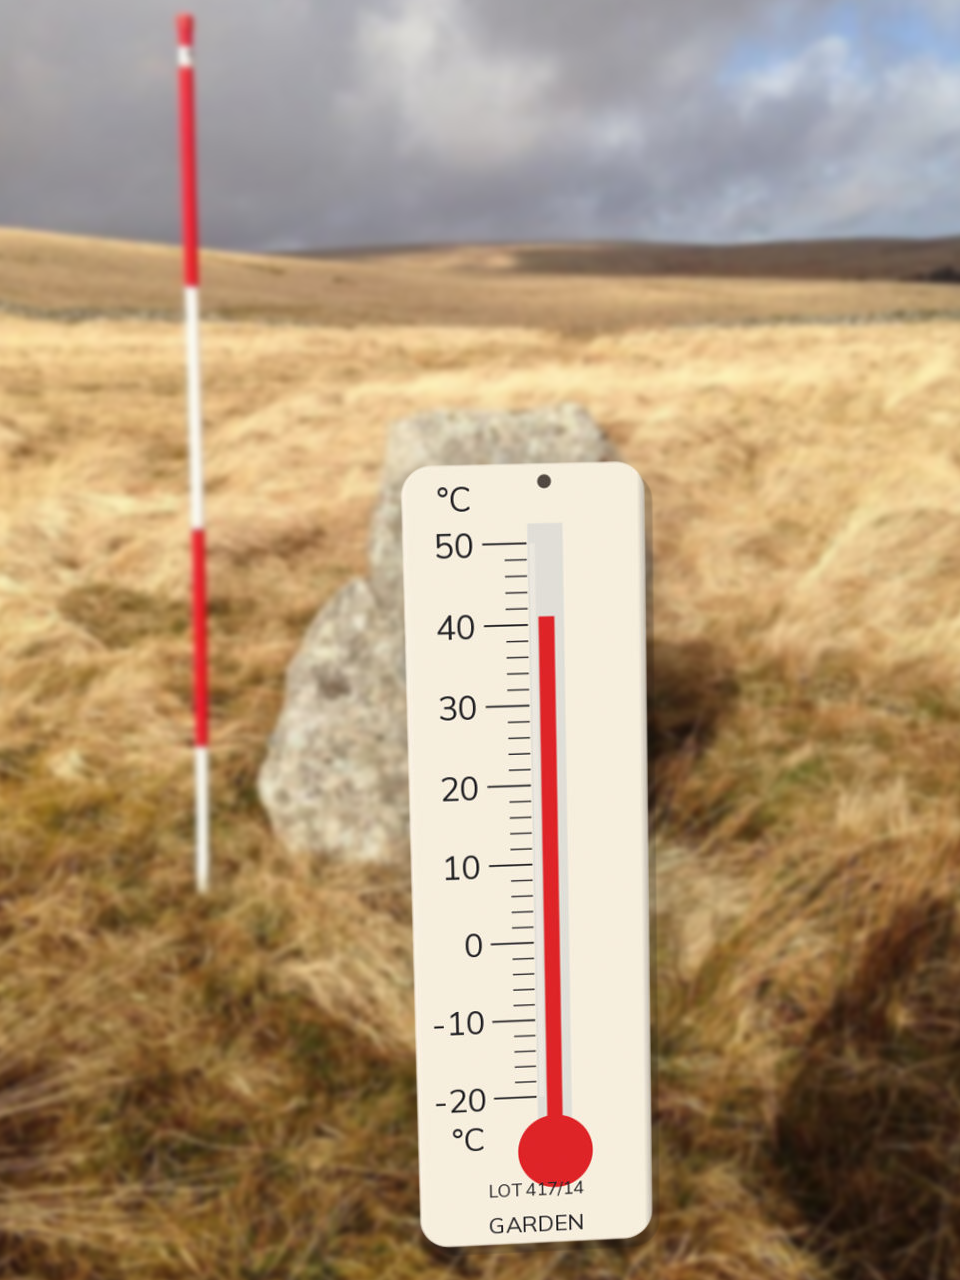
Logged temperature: 41 °C
